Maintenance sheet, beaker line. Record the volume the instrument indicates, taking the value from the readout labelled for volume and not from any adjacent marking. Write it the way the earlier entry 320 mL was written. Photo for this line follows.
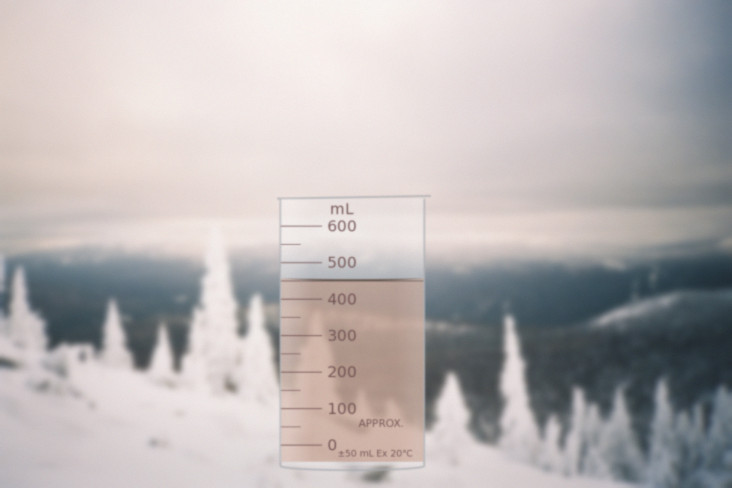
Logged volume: 450 mL
